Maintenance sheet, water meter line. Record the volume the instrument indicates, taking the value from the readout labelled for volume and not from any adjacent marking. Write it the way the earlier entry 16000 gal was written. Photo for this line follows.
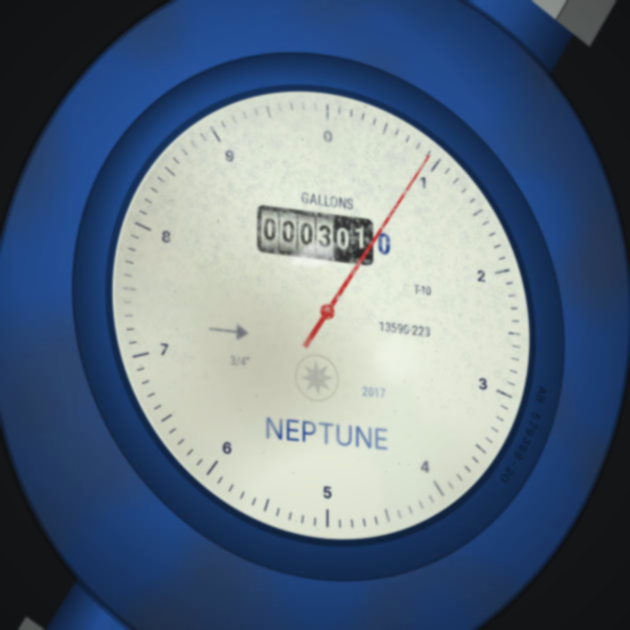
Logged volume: 3010.9 gal
